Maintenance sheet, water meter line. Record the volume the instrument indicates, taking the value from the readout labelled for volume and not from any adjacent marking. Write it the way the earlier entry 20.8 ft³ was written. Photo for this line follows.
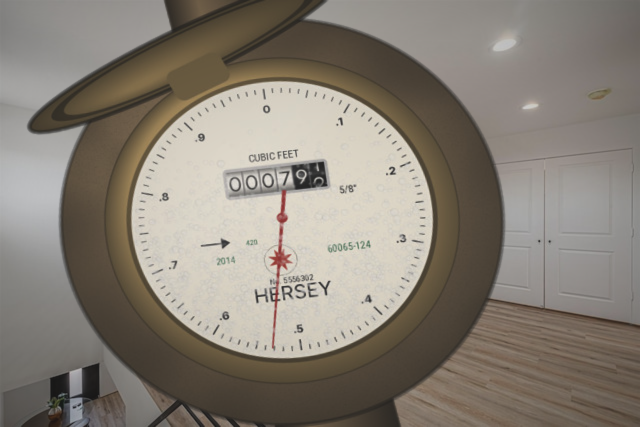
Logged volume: 791.53 ft³
